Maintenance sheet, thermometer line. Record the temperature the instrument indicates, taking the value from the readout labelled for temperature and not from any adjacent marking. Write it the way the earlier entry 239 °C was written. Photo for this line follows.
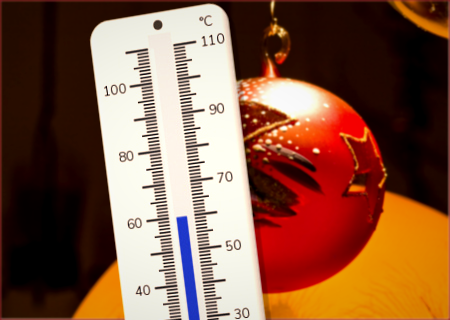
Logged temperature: 60 °C
